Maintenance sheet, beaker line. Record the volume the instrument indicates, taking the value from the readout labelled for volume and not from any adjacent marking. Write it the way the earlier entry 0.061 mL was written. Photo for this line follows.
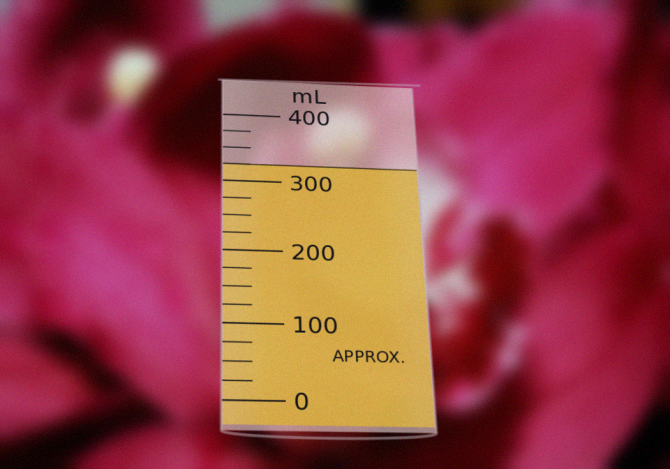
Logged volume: 325 mL
